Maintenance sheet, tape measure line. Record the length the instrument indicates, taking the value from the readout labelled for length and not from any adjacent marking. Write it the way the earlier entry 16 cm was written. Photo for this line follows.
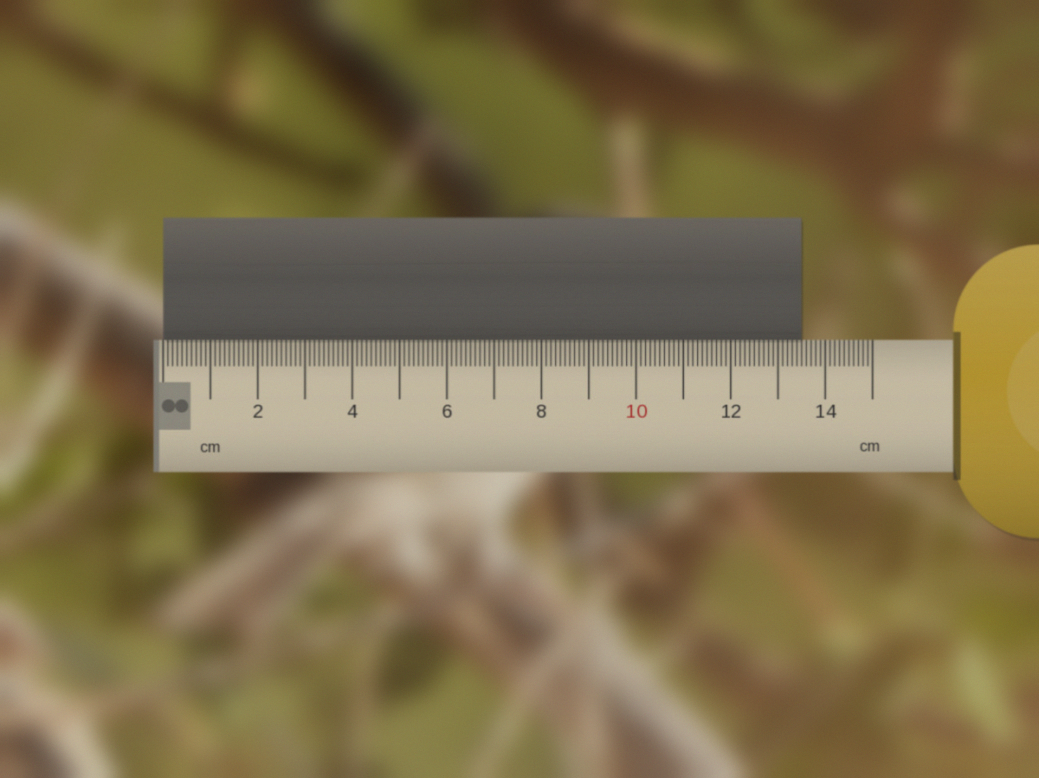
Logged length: 13.5 cm
